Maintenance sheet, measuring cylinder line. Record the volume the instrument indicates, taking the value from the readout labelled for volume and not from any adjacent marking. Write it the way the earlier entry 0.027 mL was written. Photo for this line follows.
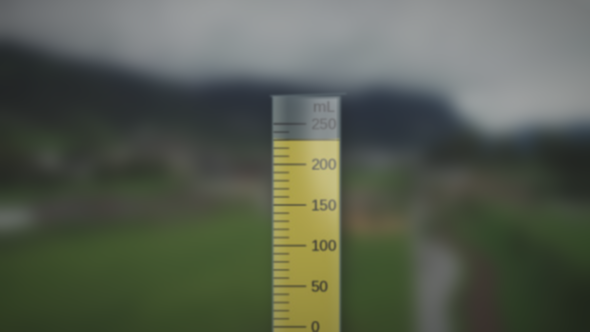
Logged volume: 230 mL
